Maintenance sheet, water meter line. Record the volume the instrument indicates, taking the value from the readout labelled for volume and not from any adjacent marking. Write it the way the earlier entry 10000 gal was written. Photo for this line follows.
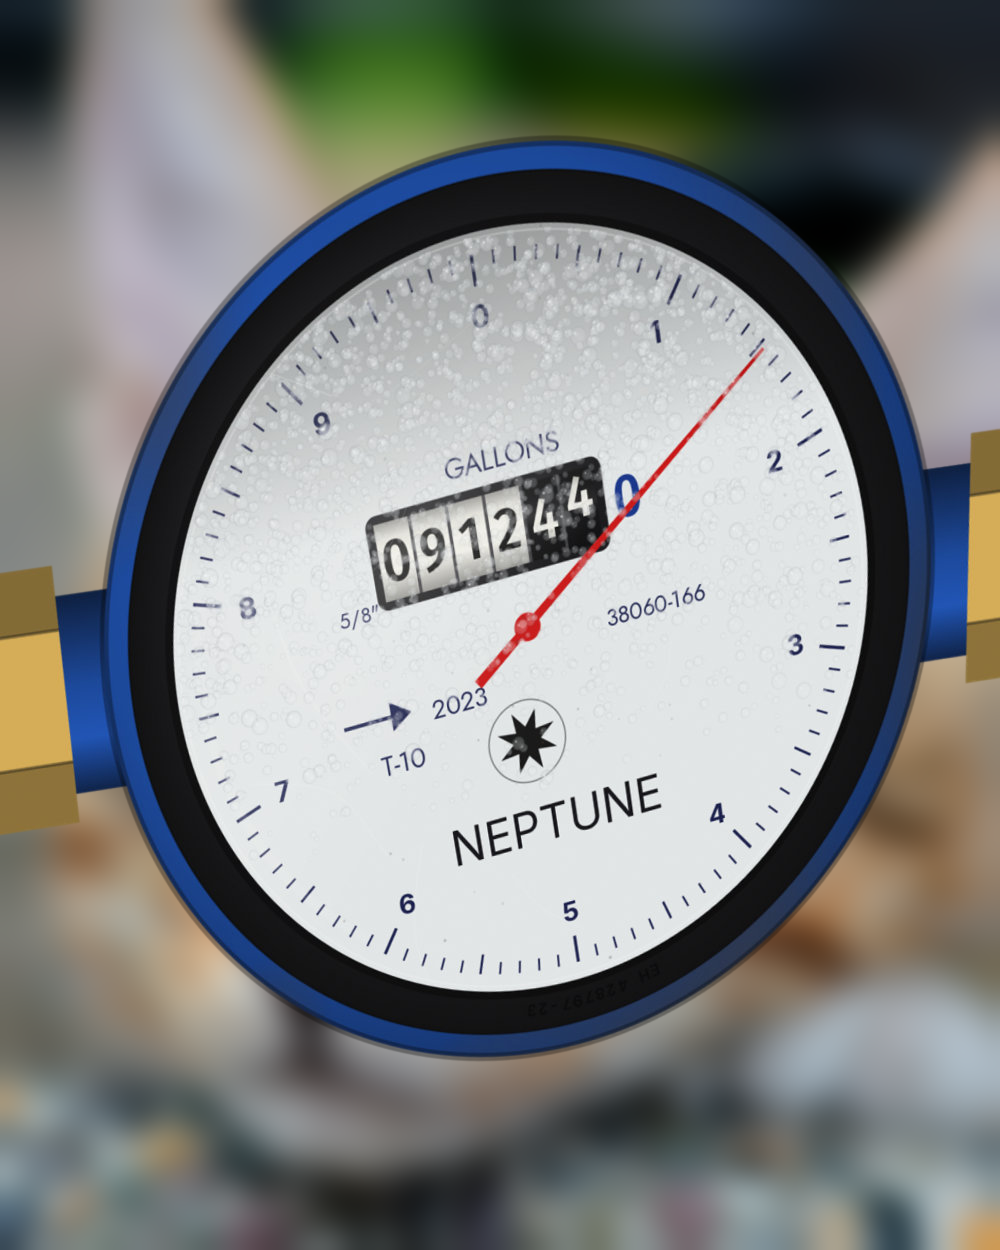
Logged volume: 912441.5 gal
